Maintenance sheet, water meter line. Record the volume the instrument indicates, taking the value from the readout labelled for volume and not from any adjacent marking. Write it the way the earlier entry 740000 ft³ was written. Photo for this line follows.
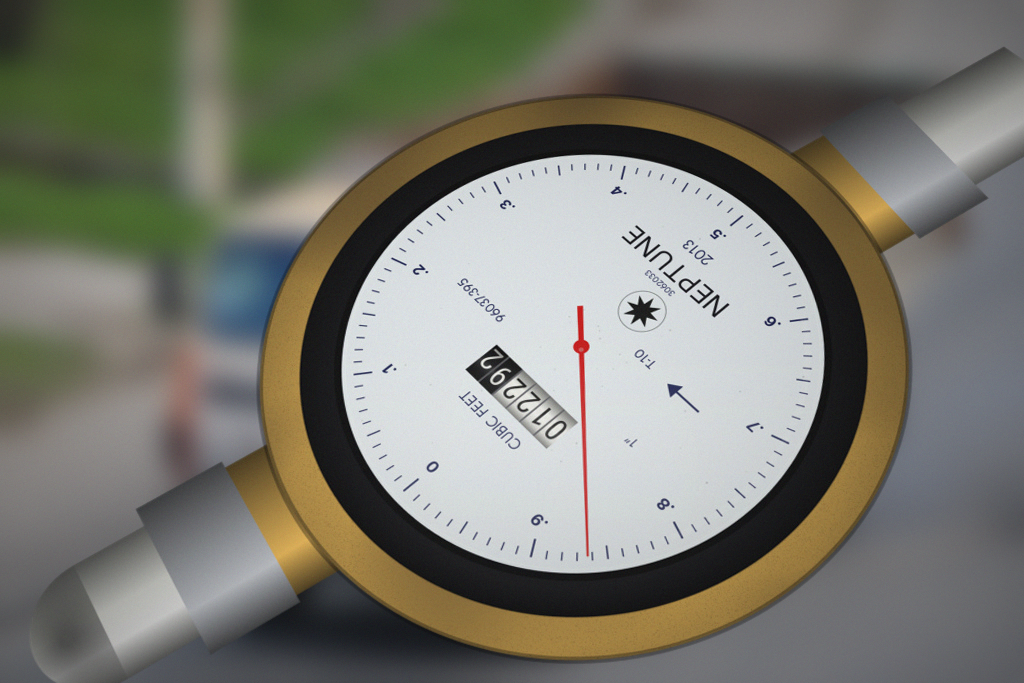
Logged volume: 12291.86 ft³
